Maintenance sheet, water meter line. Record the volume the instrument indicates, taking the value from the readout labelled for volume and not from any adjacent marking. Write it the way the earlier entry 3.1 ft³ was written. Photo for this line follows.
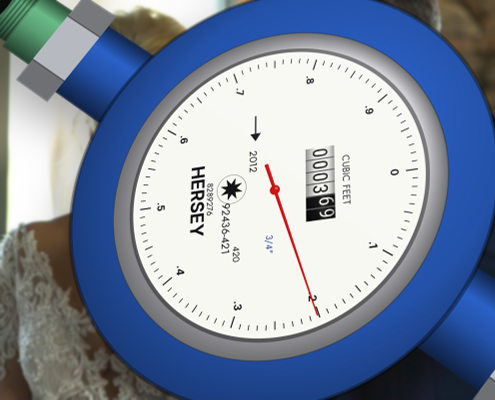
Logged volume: 369.20 ft³
